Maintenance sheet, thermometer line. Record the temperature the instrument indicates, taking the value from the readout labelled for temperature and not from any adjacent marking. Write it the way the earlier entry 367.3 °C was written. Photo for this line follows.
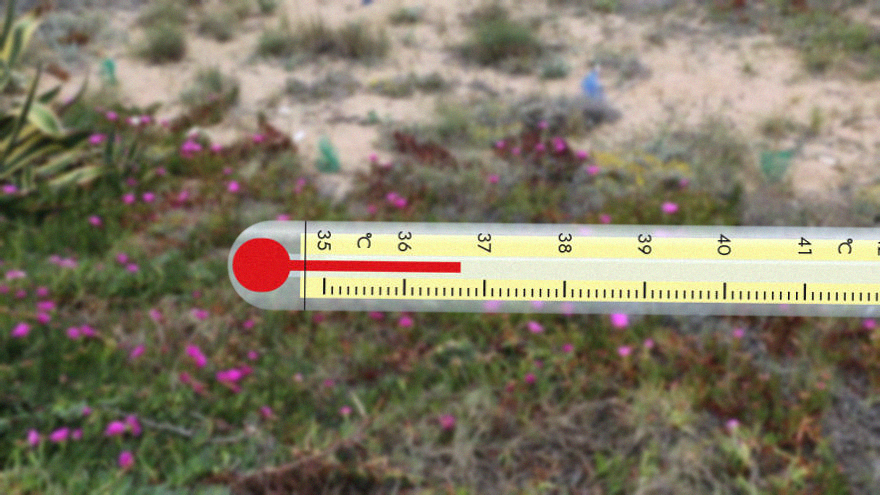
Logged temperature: 36.7 °C
